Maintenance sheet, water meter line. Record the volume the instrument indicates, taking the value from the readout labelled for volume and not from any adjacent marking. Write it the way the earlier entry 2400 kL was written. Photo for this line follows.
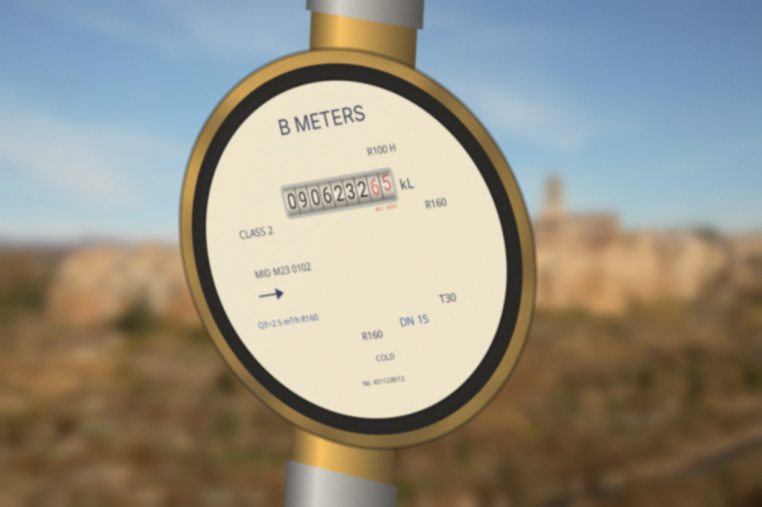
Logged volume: 906232.65 kL
